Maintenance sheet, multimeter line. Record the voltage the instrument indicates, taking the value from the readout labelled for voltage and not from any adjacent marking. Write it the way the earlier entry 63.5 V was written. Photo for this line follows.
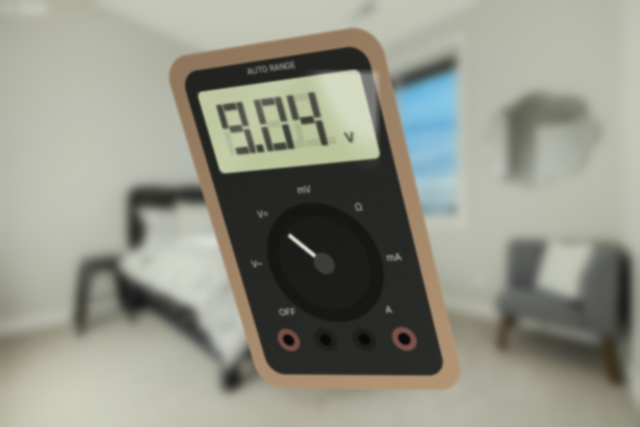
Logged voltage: 9.04 V
